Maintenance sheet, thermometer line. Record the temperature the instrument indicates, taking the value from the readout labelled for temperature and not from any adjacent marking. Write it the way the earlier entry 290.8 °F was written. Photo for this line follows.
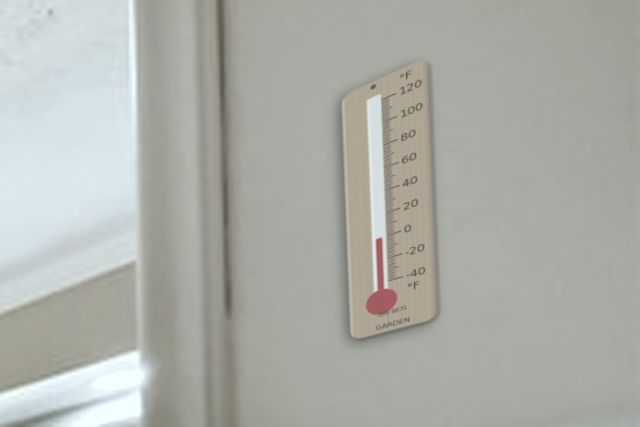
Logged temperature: 0 °F
